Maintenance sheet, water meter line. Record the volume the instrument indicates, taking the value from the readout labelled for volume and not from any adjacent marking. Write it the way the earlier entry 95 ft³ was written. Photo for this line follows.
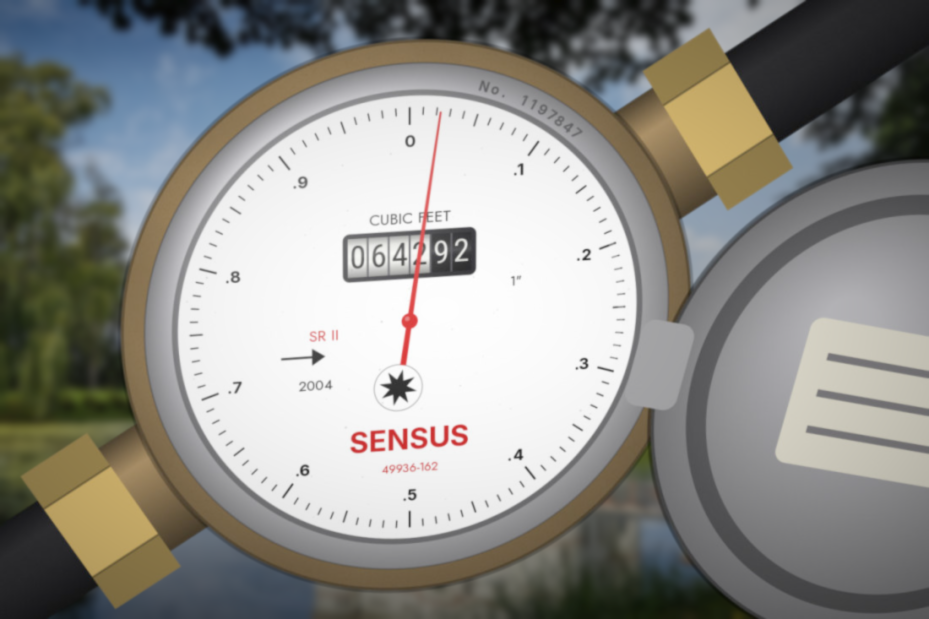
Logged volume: 64292.02 ft³
